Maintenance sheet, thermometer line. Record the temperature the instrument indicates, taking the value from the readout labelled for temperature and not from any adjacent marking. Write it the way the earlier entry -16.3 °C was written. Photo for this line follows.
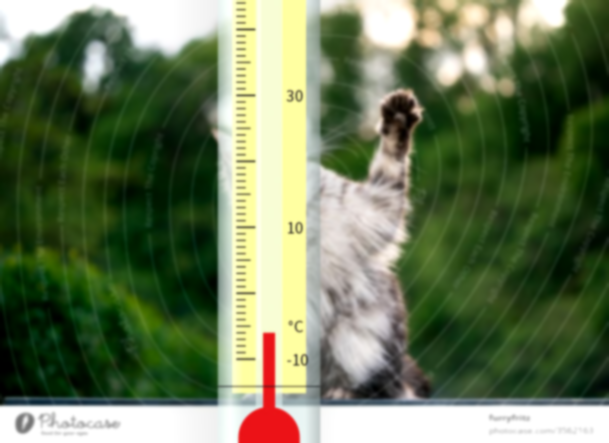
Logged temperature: -6 °C
